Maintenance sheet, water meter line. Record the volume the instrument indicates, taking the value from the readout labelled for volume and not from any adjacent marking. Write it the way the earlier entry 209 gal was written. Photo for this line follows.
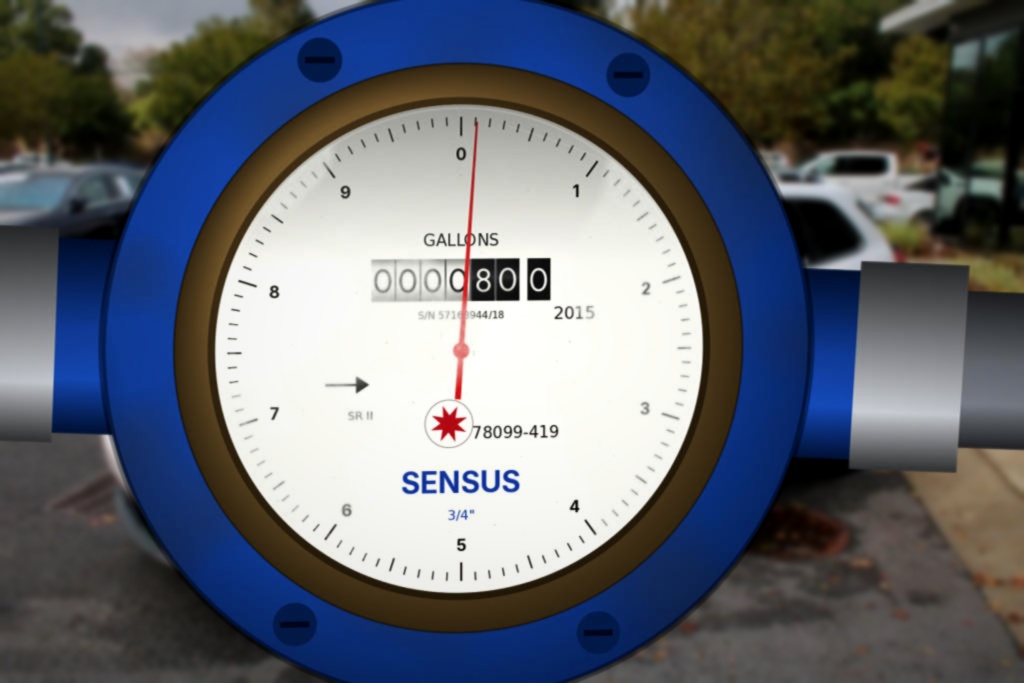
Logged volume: 800.1 gal
